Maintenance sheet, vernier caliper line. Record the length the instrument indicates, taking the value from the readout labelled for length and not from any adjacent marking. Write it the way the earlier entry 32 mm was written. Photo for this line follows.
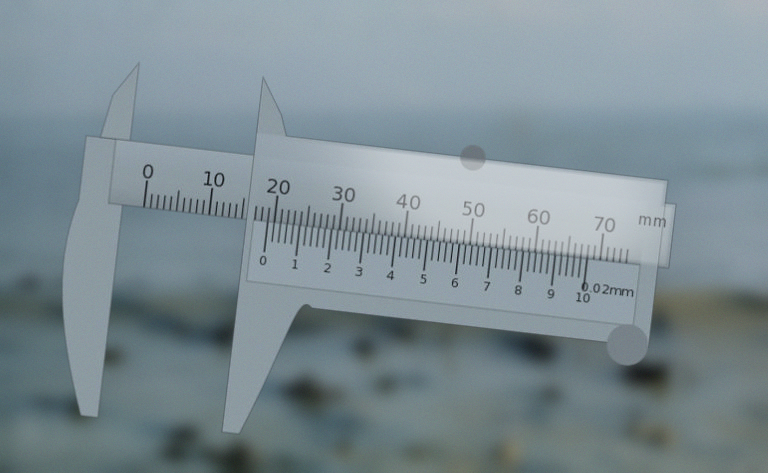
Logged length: 19.0 mm
